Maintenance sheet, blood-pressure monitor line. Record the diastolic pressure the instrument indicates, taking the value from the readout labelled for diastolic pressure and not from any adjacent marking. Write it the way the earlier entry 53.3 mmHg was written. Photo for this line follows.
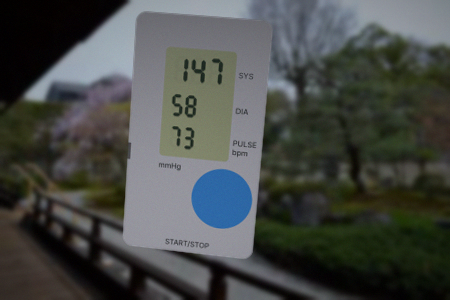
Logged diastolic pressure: 58 mmHg
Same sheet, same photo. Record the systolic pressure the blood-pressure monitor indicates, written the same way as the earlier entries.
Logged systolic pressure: 147 mmHg
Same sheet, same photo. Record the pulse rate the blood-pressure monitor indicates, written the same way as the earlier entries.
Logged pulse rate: 73 bpm
